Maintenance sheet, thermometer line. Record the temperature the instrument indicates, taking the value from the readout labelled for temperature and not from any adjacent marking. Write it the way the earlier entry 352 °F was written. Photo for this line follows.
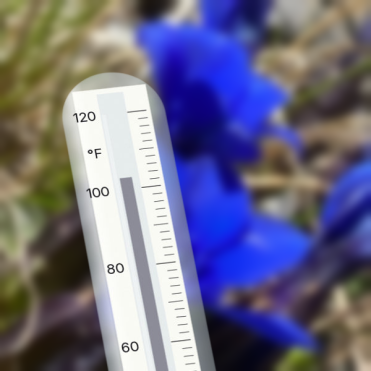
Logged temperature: 103 °F
